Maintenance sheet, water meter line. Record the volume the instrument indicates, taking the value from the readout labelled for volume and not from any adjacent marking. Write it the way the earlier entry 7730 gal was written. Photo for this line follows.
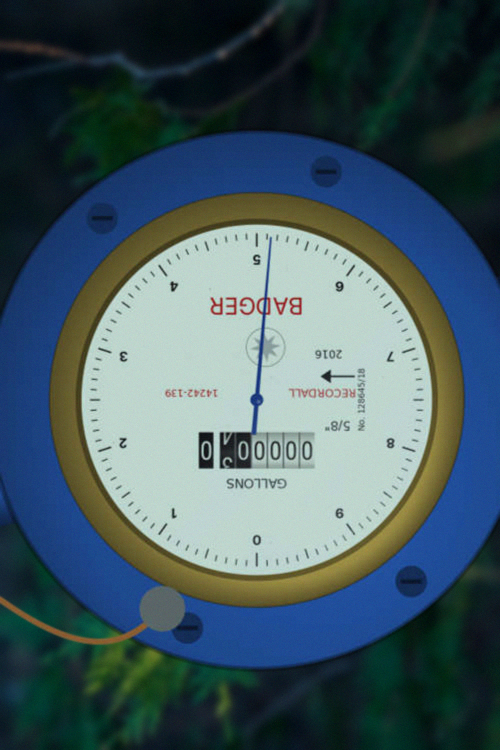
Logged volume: 35.1 gal
